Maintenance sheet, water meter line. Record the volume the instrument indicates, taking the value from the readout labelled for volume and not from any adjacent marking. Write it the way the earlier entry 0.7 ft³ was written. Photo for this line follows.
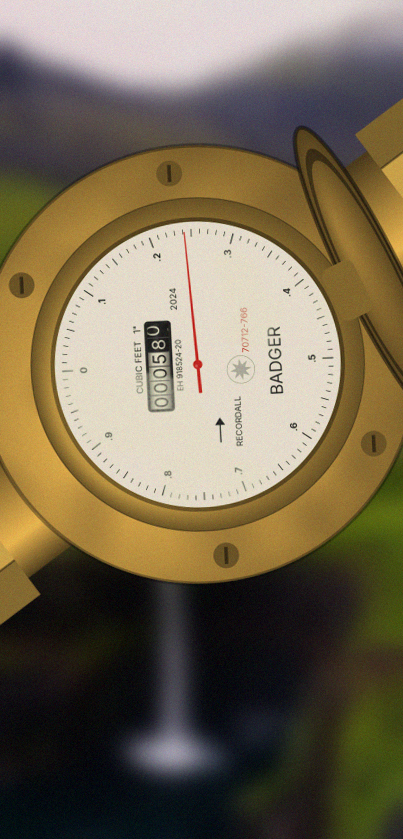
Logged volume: 580.24 ft³
